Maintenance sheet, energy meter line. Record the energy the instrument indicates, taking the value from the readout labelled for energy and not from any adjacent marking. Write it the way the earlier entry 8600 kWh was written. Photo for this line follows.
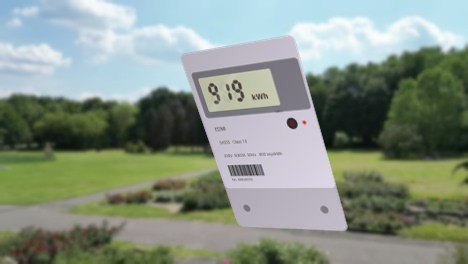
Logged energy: 919 kWh
